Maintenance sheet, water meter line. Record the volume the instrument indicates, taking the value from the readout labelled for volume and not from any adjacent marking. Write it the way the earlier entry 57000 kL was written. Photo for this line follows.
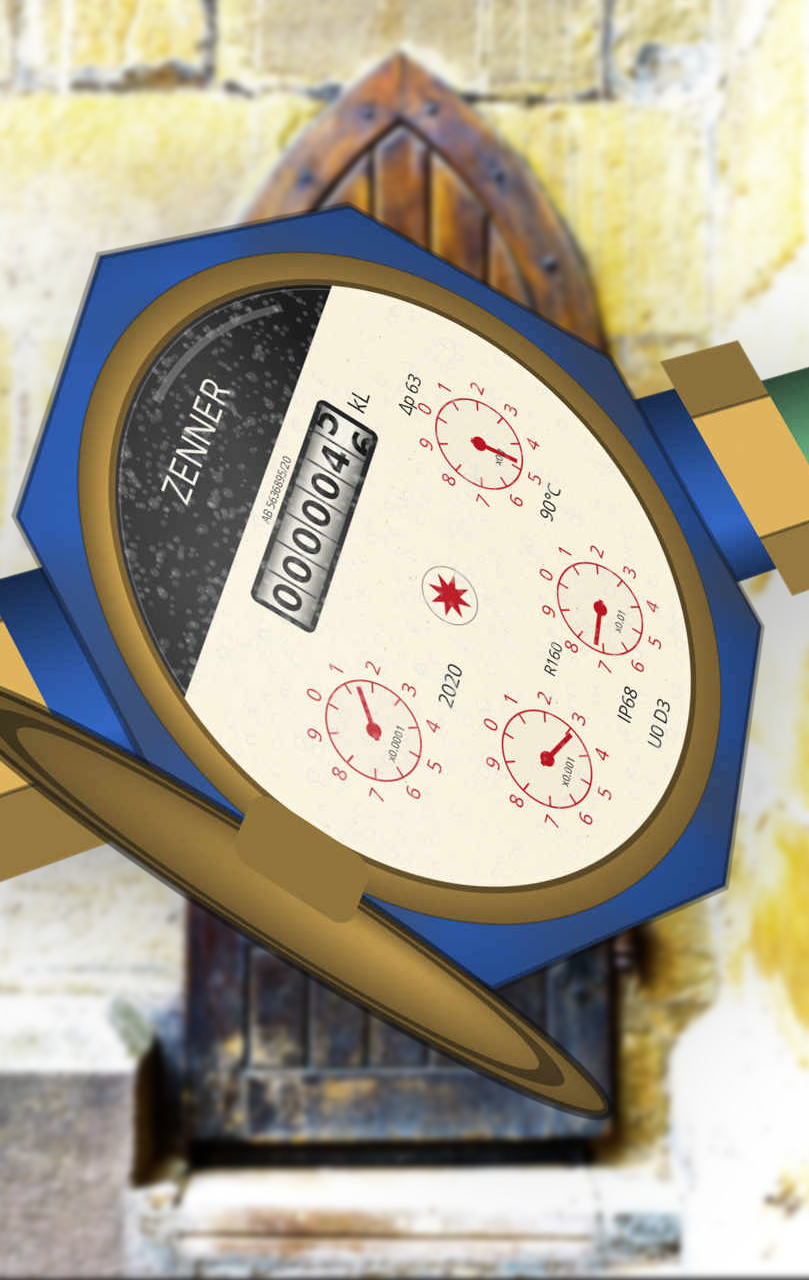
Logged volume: 45.4731 kL
